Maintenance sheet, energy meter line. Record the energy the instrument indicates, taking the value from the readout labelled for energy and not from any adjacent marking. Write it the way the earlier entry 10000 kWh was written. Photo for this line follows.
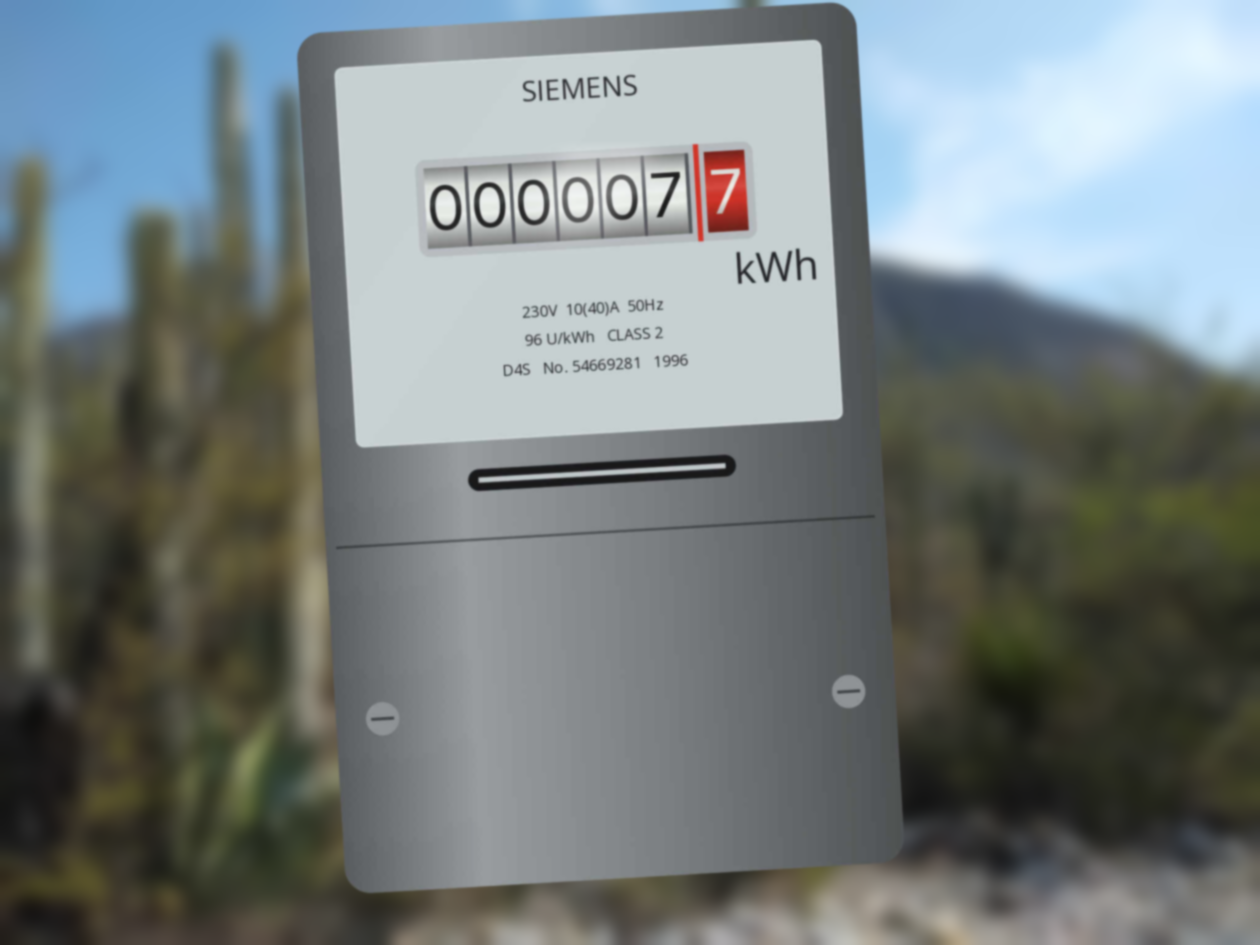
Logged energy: 7.7 kWh
